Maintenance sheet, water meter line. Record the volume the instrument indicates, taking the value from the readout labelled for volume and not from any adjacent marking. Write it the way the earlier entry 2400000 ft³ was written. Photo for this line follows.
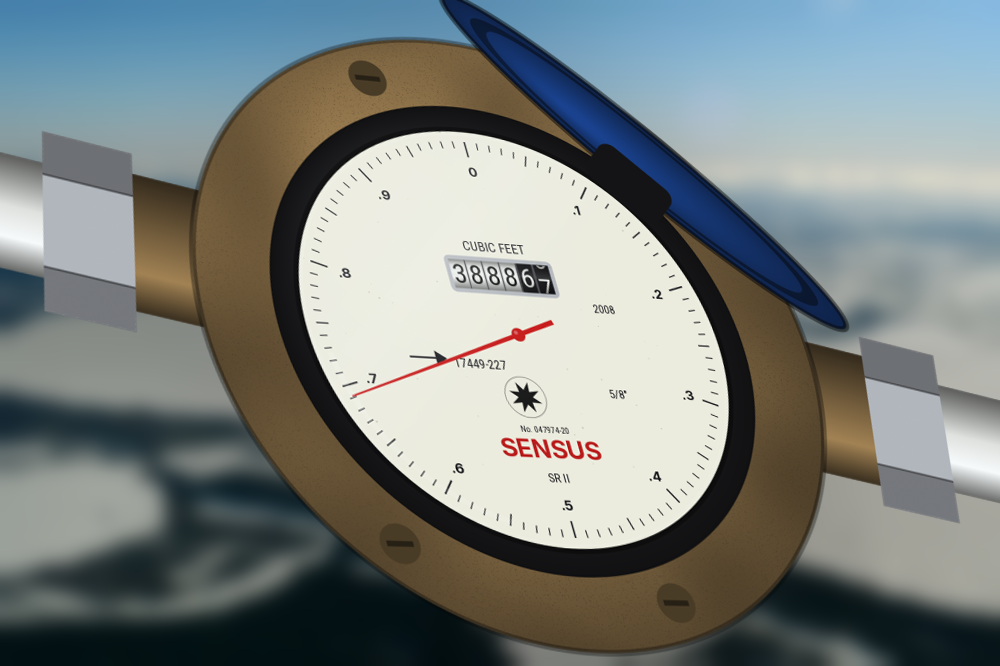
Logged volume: 388866.69 ft³
